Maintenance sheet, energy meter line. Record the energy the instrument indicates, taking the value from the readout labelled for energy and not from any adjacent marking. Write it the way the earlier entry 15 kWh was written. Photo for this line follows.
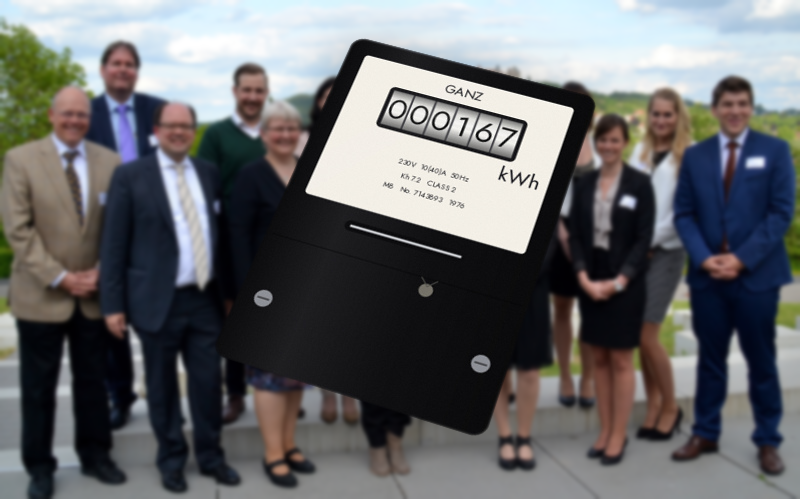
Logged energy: 167 kWh
